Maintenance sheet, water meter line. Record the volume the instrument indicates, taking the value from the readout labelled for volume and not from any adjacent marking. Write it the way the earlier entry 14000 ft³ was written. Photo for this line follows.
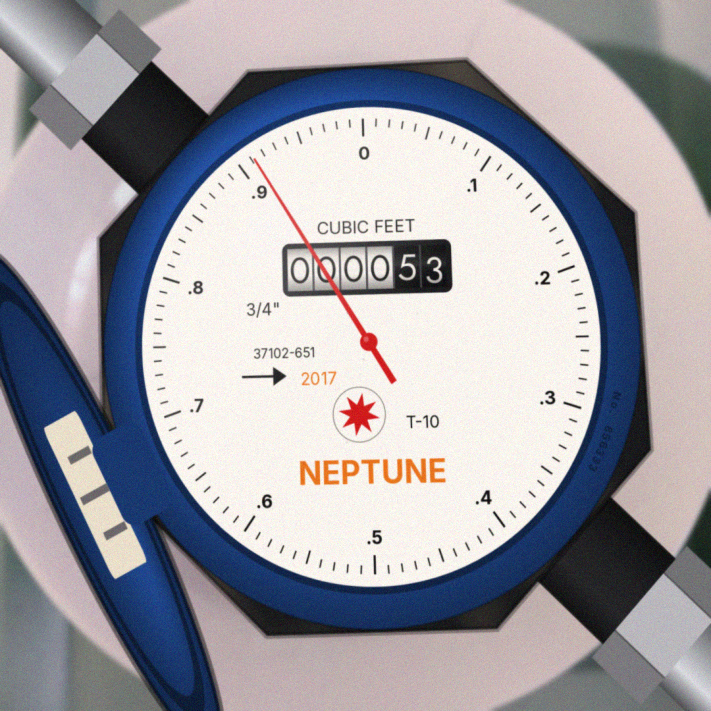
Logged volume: 52.91 ft³
